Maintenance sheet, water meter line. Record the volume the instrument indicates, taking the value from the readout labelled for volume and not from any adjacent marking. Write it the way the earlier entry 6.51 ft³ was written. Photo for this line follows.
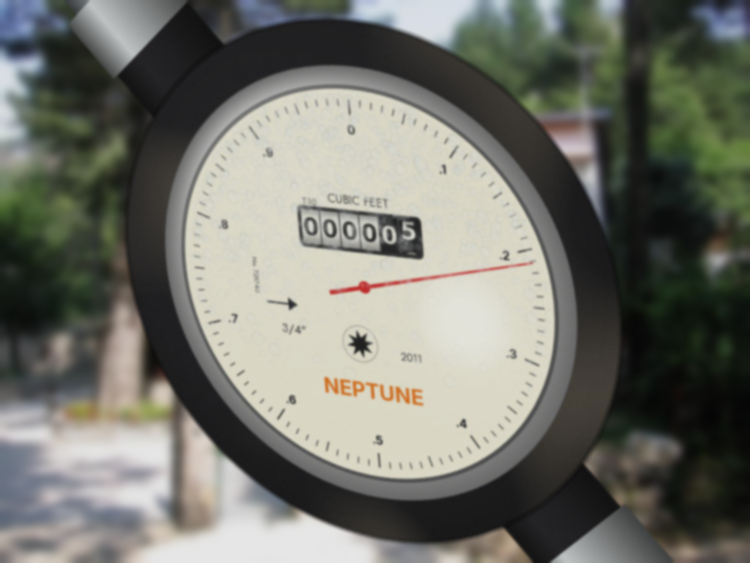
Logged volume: 5.21 ft³
